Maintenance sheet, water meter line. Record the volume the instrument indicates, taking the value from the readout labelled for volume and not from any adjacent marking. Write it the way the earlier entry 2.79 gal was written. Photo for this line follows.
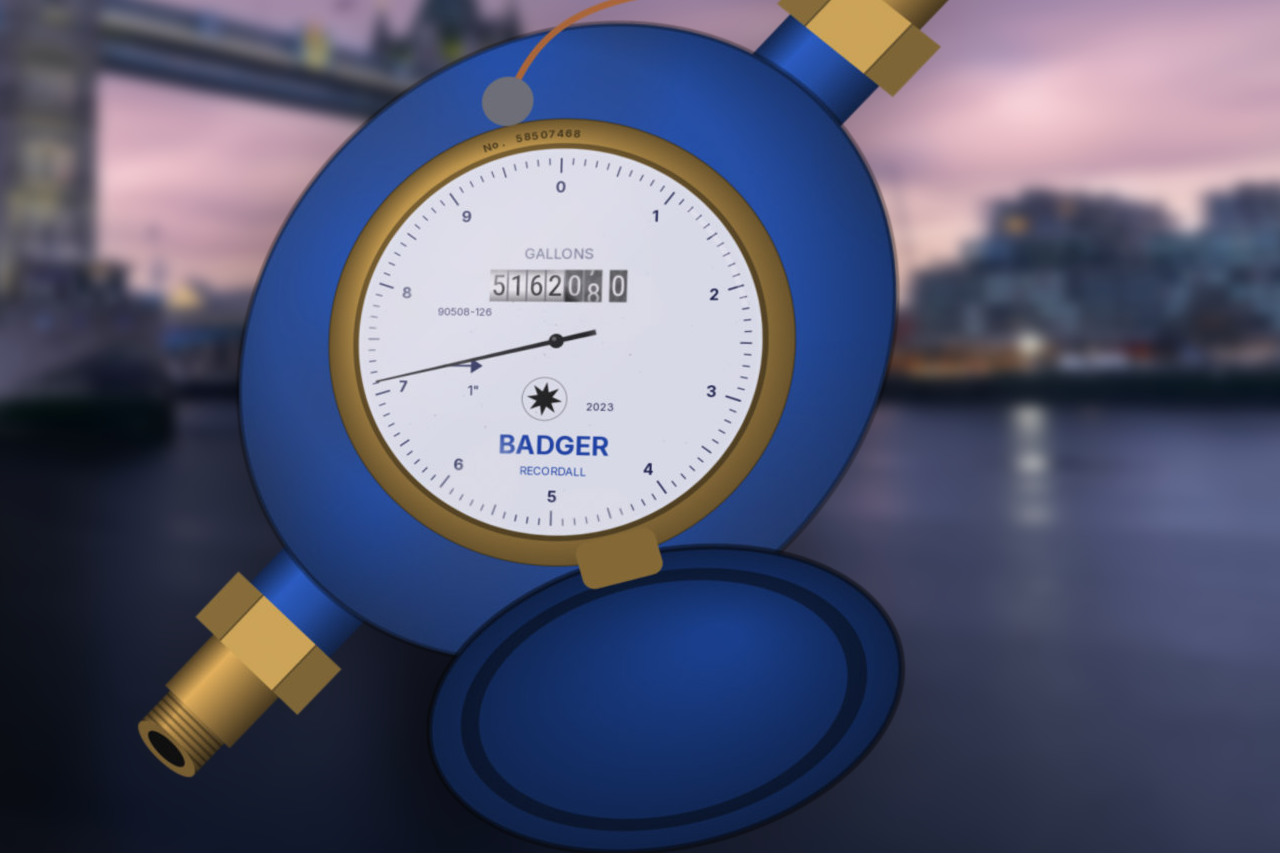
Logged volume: 5162077.1 gal
